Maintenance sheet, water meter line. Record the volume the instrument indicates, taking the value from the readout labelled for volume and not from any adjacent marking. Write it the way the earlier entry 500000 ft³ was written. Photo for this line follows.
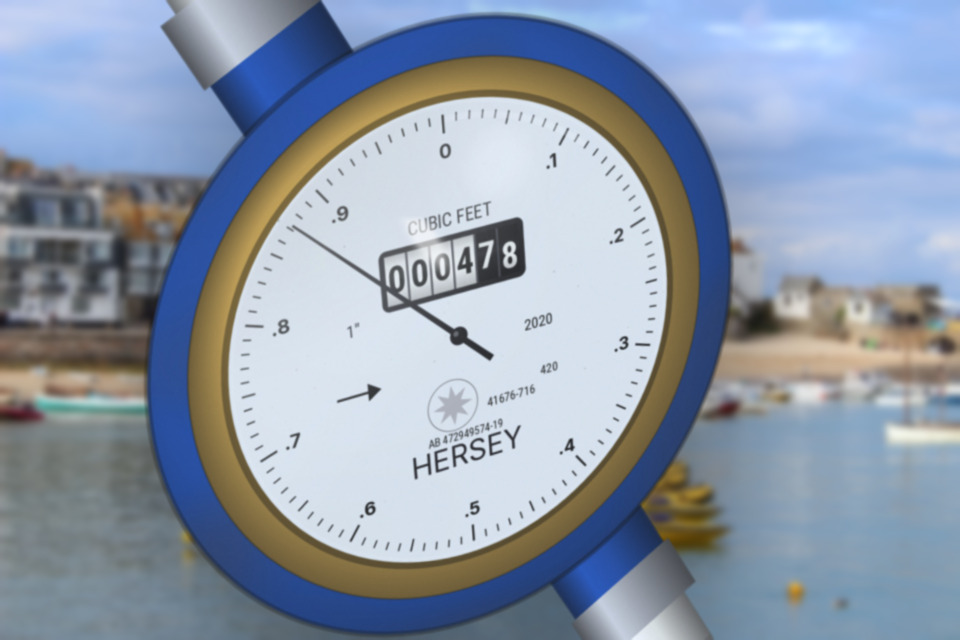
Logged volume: 477.87 ft³
